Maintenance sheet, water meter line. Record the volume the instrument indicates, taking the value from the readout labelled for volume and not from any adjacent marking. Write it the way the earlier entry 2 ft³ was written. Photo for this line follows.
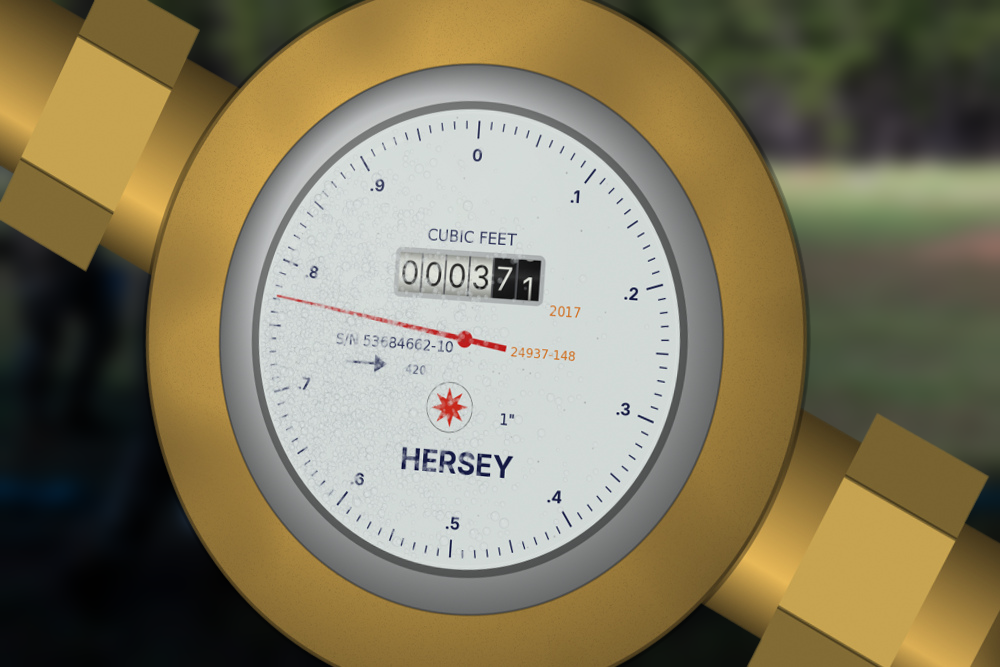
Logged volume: 370.77 ft³
